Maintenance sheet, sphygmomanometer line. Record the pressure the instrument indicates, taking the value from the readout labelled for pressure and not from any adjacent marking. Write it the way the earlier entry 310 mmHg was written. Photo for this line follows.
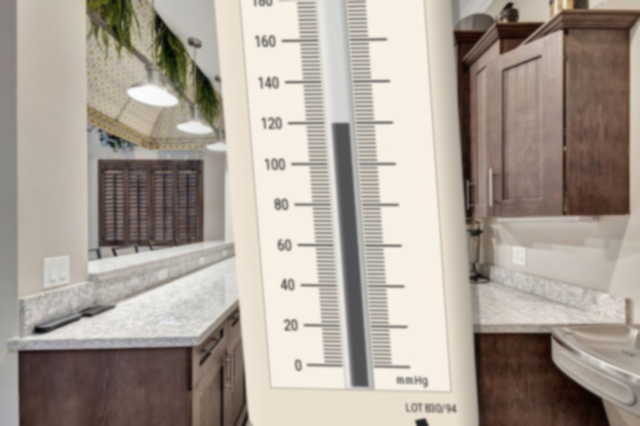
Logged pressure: 120 mmHg
